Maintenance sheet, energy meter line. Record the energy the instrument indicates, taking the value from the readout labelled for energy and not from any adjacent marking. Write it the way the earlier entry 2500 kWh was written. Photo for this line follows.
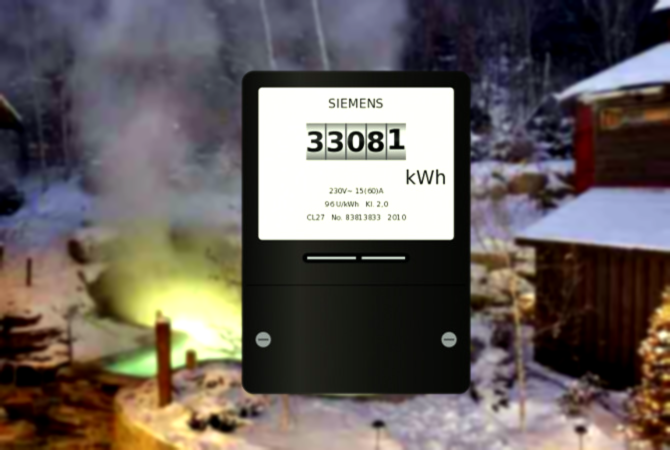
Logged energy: 33081 kWh
